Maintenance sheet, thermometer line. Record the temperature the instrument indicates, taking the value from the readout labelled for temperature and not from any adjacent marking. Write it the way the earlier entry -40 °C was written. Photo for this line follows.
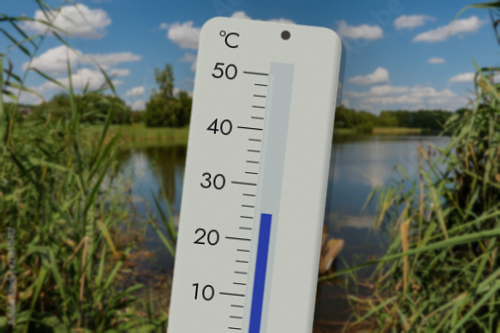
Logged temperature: 25 °C
